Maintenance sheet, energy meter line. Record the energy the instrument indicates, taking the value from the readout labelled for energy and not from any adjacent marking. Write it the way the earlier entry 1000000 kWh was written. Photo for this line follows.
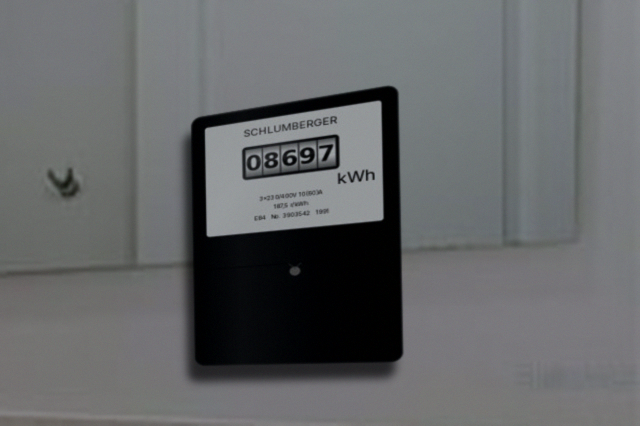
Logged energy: 8697 kWh
